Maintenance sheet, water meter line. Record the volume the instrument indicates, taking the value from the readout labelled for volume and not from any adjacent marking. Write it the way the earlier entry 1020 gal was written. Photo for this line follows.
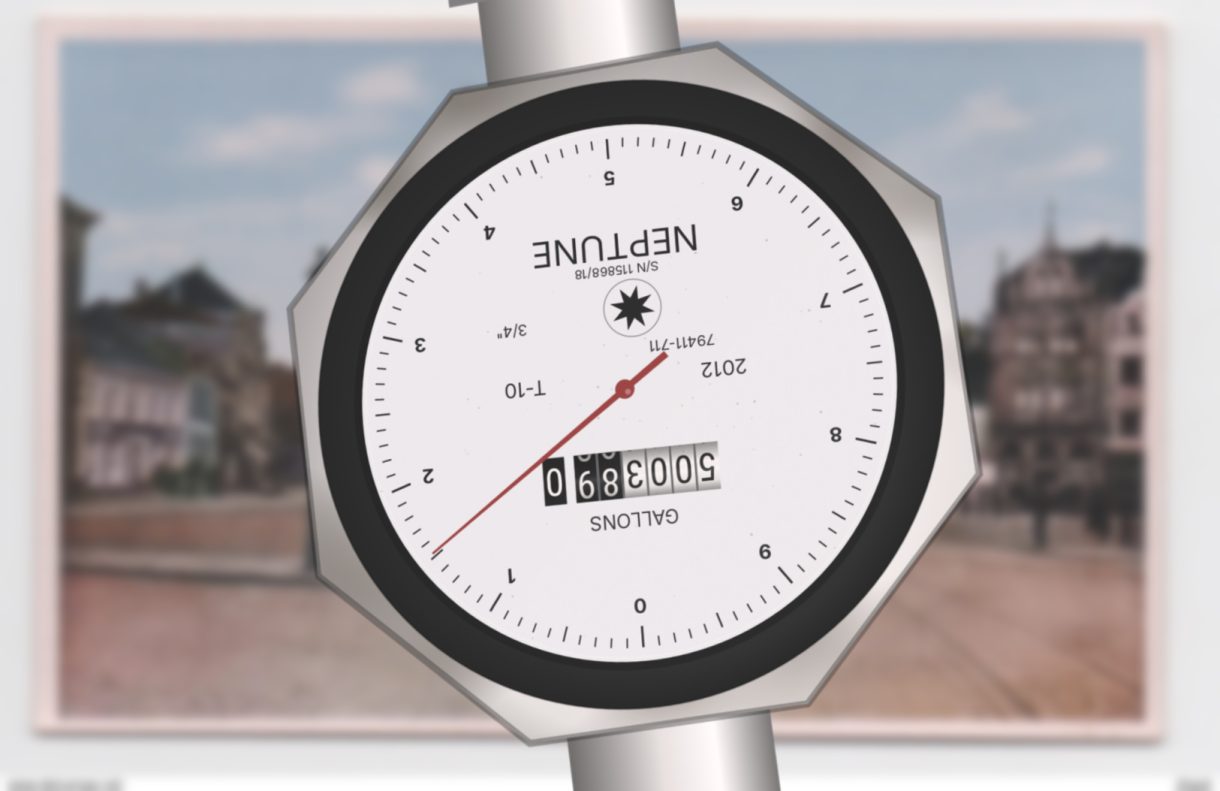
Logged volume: 5003891.5 gal
